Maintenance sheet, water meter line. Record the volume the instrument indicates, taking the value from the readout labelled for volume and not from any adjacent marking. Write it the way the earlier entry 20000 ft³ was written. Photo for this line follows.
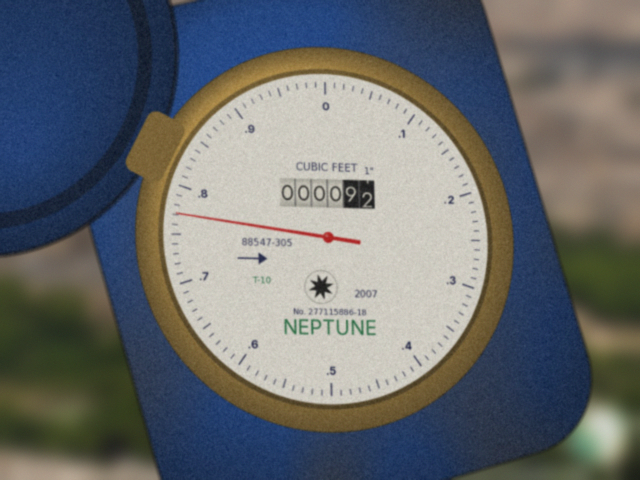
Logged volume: 91.77 ft³
